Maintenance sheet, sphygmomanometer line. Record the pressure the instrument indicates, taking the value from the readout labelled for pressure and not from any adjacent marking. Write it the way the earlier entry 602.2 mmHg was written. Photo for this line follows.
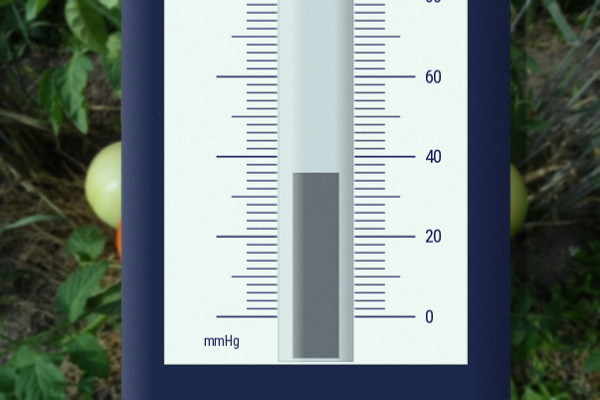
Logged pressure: 36 mmHg
